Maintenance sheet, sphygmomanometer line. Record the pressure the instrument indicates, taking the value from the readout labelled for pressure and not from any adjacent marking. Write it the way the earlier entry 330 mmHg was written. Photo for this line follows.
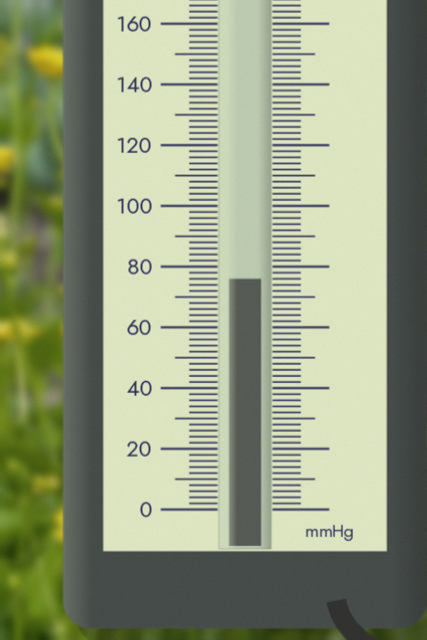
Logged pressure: 76 mmHg
